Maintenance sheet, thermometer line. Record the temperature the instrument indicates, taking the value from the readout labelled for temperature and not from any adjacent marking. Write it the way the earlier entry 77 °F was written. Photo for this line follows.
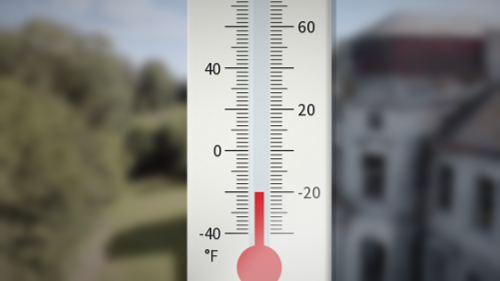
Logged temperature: -20 °F
